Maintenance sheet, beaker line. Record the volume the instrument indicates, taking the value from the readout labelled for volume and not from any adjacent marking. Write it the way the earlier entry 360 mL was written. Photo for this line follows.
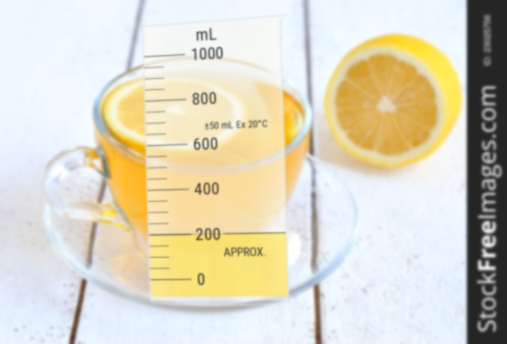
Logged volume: 200 mL
